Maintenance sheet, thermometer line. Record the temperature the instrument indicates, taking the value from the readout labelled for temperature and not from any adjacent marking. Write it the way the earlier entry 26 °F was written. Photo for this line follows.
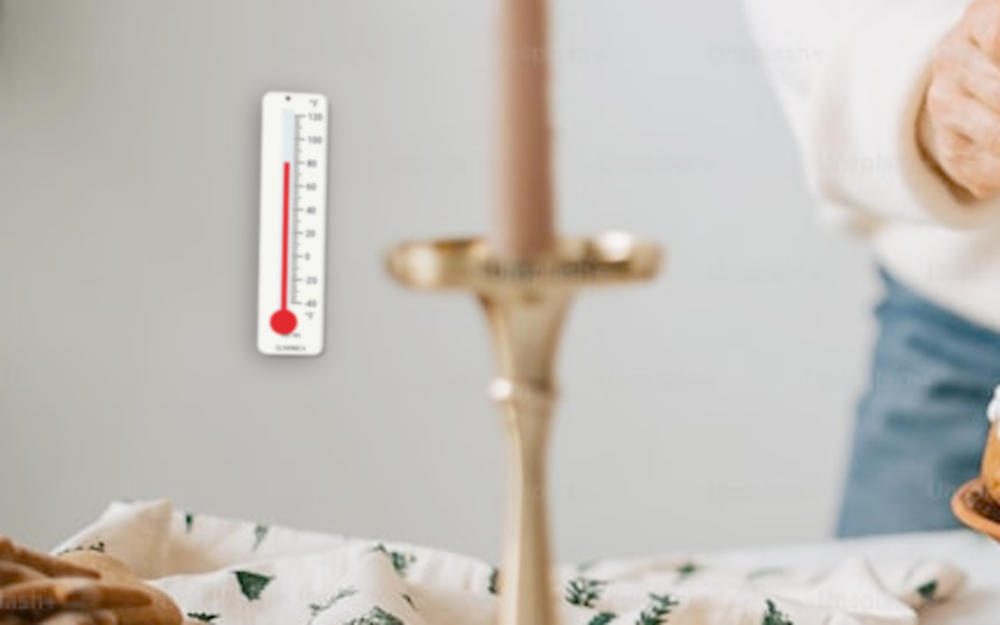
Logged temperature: 80 °F
